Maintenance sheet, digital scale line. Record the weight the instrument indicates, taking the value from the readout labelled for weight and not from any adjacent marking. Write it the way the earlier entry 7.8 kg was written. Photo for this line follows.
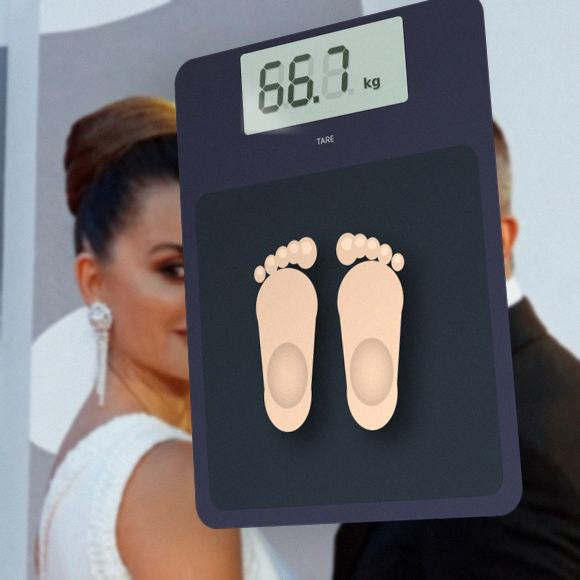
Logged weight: 66.7 kg
